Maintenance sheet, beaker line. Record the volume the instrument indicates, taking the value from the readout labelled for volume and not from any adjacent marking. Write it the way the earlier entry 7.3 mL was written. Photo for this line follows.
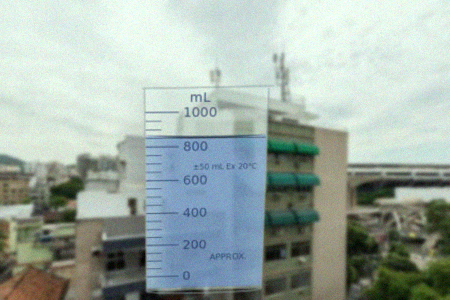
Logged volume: 850 mL
